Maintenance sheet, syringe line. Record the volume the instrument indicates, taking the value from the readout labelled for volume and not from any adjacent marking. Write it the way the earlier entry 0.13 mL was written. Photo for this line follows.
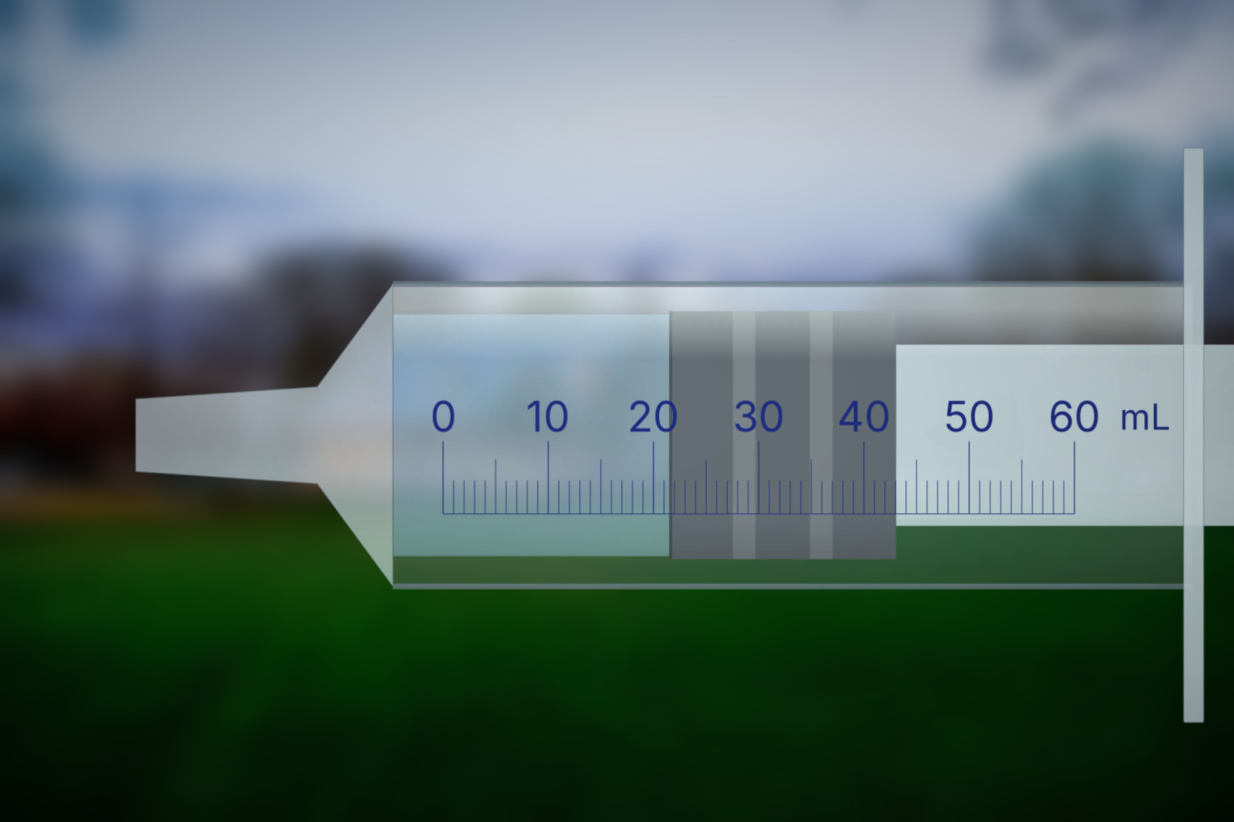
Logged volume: 21.5 mL
